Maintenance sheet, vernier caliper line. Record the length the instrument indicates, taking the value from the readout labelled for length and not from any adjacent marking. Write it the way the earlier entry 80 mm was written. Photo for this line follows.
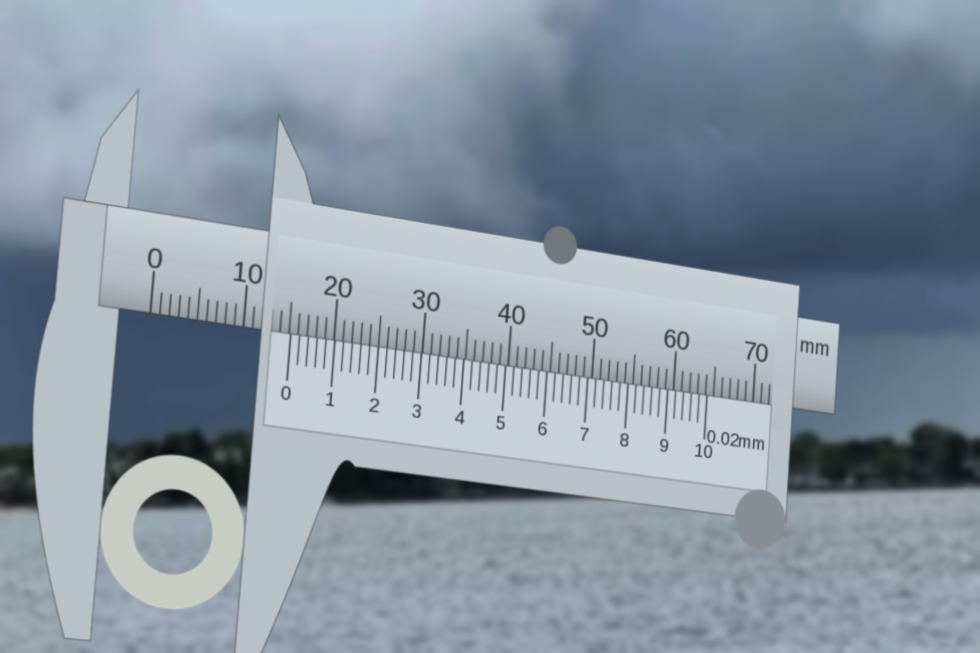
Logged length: 15.2 mm
